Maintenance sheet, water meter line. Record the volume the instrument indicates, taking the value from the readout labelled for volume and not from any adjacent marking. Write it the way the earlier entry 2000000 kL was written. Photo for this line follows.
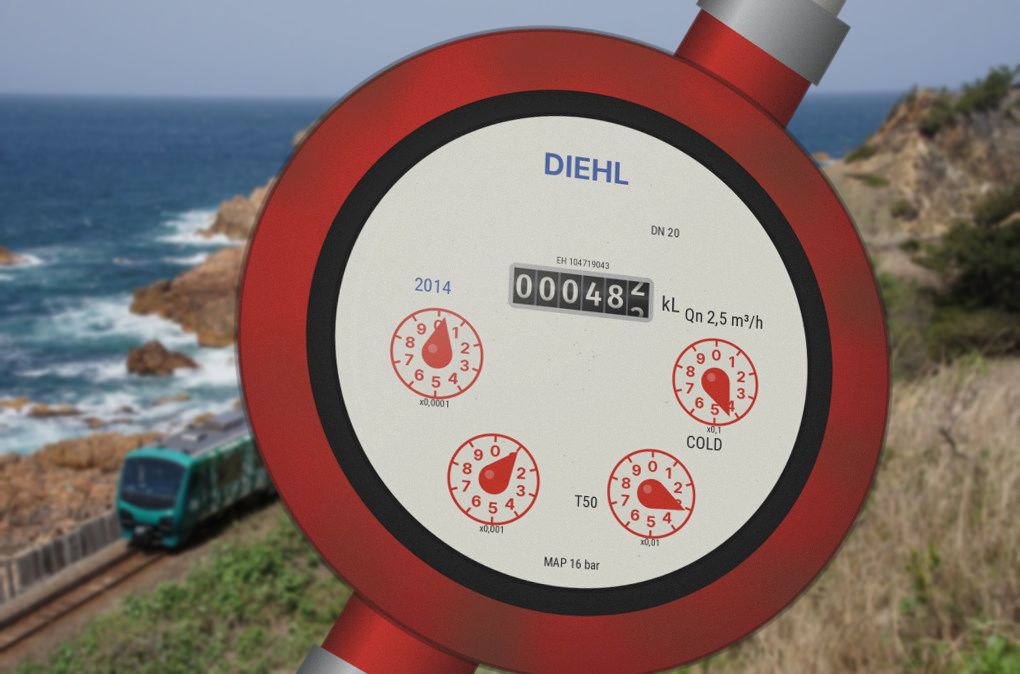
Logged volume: 482.4310 kL
